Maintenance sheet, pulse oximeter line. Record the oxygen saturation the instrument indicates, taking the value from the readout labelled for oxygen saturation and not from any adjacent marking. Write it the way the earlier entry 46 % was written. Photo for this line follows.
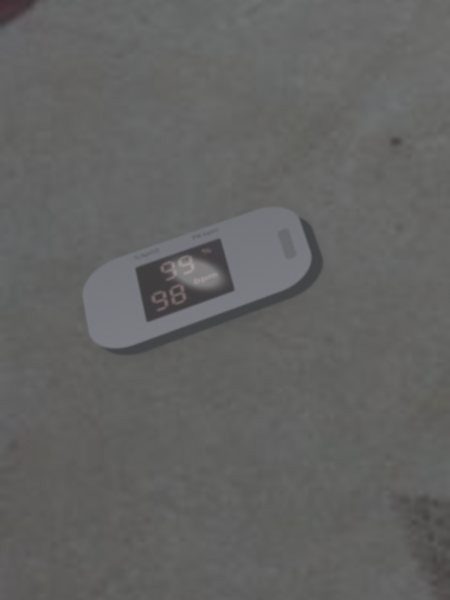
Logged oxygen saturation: 99 %
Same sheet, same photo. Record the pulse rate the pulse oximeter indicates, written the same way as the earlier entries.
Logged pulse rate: 98 bpm
